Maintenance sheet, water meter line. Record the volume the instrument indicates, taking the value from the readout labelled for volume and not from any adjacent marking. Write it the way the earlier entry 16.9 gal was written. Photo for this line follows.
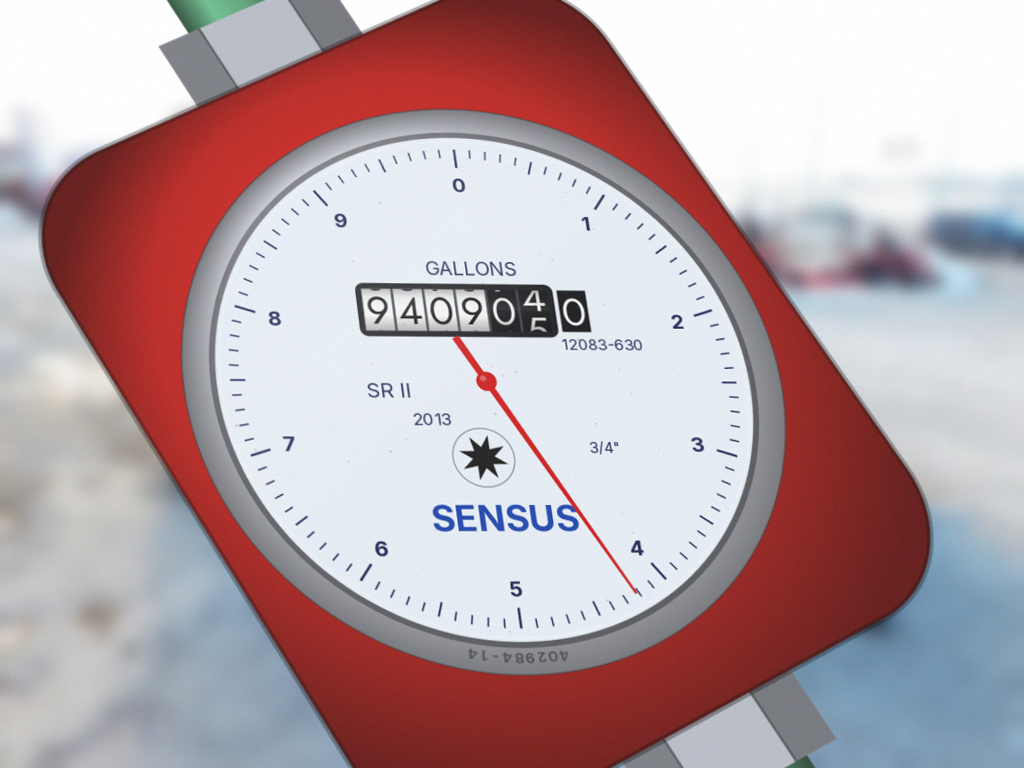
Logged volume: 9409044.2 gal
